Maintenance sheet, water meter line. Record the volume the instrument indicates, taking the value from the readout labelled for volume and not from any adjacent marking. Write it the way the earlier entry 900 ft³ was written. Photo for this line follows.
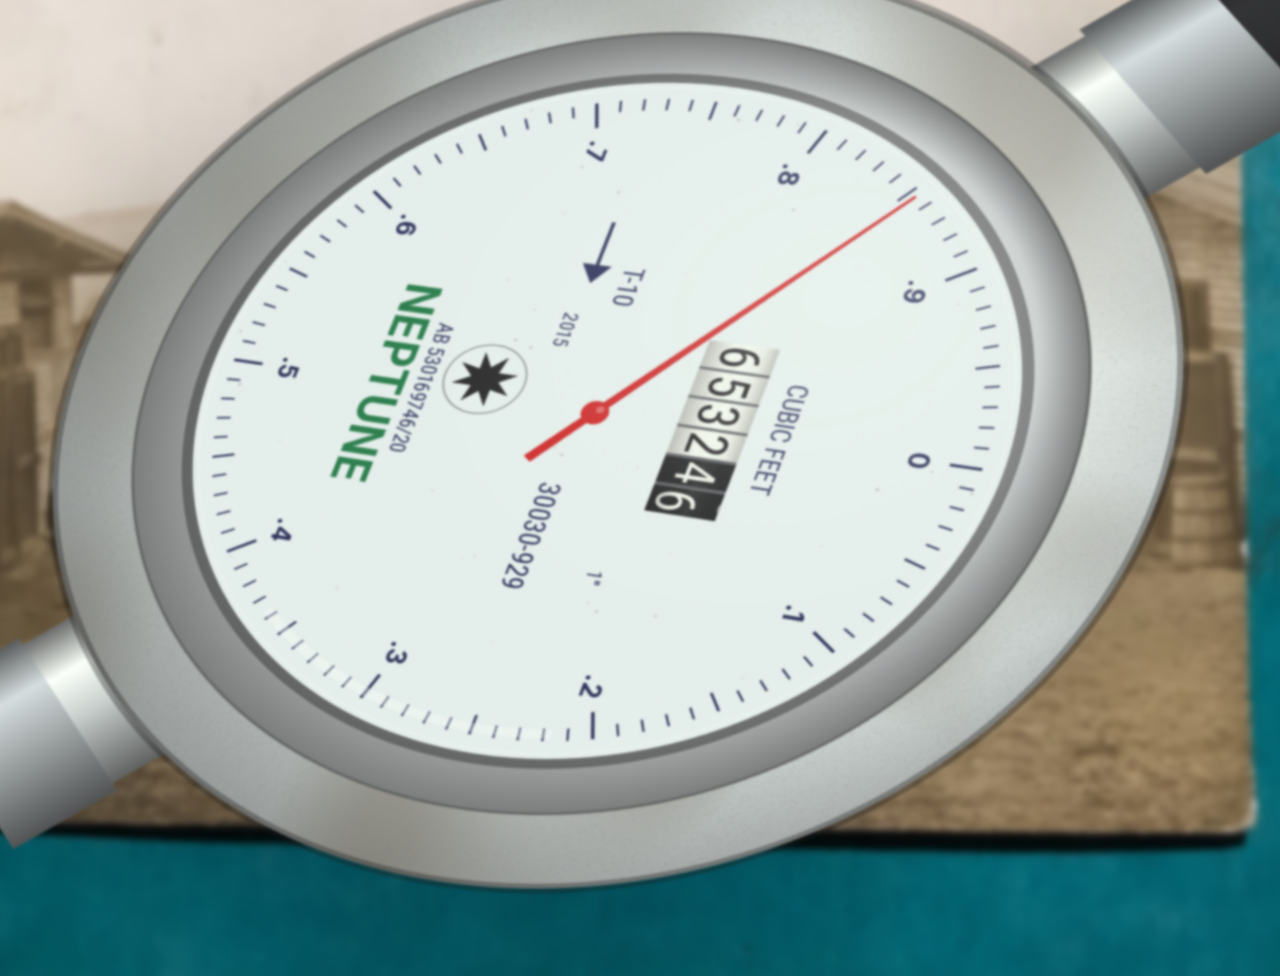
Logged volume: 653245.85 ft³
